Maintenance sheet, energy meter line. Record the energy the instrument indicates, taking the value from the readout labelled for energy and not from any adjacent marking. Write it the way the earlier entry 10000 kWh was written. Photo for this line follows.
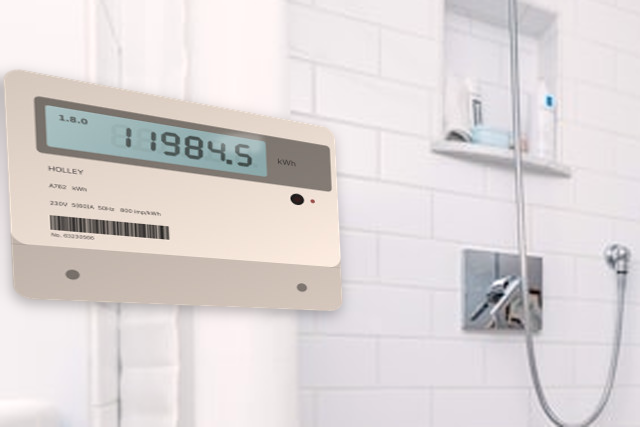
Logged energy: 11984.5 kWh
